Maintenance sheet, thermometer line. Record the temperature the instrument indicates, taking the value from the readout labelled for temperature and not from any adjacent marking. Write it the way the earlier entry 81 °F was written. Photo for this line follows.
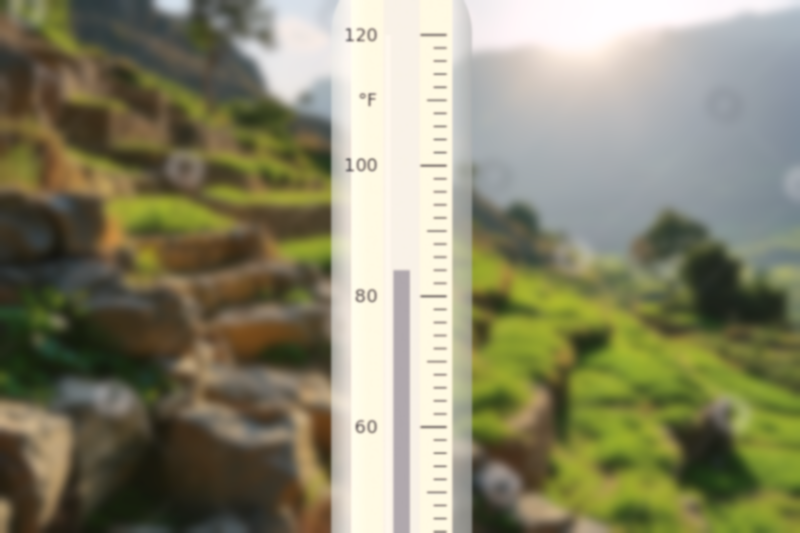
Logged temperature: 84 °F
